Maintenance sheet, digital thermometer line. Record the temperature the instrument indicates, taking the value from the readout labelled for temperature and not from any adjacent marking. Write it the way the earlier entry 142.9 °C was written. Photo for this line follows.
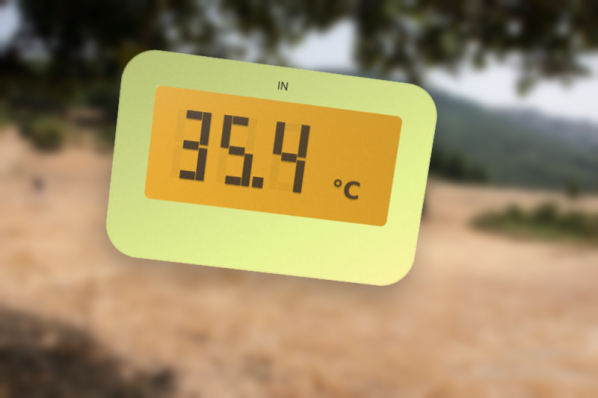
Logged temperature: 35.4 °C
